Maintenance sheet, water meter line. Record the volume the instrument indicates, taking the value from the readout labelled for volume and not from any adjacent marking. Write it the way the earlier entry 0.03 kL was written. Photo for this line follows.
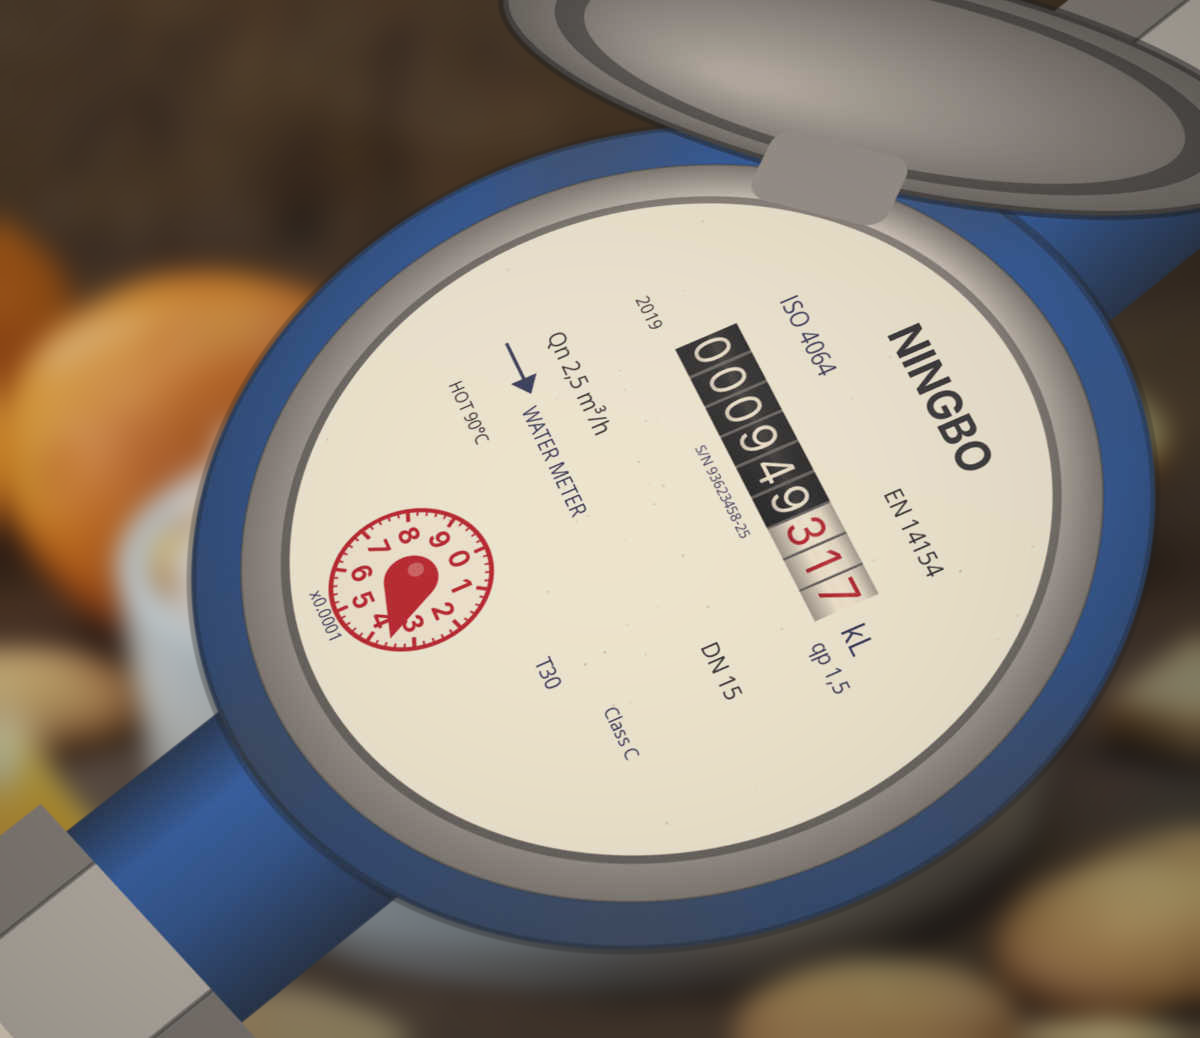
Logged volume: 949.3173 kL
